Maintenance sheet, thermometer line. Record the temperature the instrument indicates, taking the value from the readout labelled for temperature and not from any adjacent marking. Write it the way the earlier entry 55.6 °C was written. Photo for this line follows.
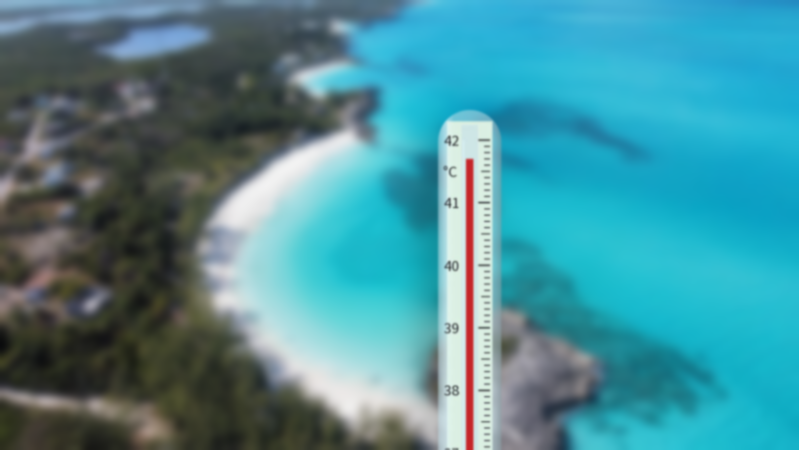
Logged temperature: 41.7 °C
